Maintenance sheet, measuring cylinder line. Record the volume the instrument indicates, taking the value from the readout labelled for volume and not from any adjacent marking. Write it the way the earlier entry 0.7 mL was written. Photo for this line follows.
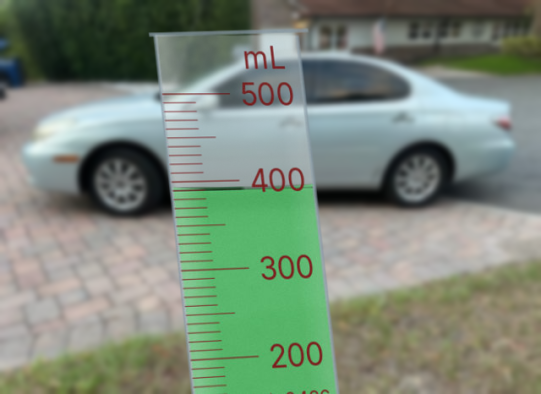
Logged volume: 390 mL
